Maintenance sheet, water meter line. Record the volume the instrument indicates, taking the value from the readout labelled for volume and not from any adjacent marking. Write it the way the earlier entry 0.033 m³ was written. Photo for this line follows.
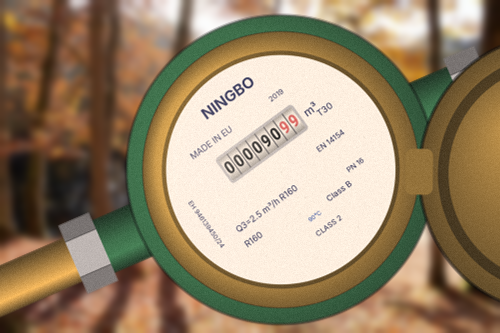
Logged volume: 90.99 m³
